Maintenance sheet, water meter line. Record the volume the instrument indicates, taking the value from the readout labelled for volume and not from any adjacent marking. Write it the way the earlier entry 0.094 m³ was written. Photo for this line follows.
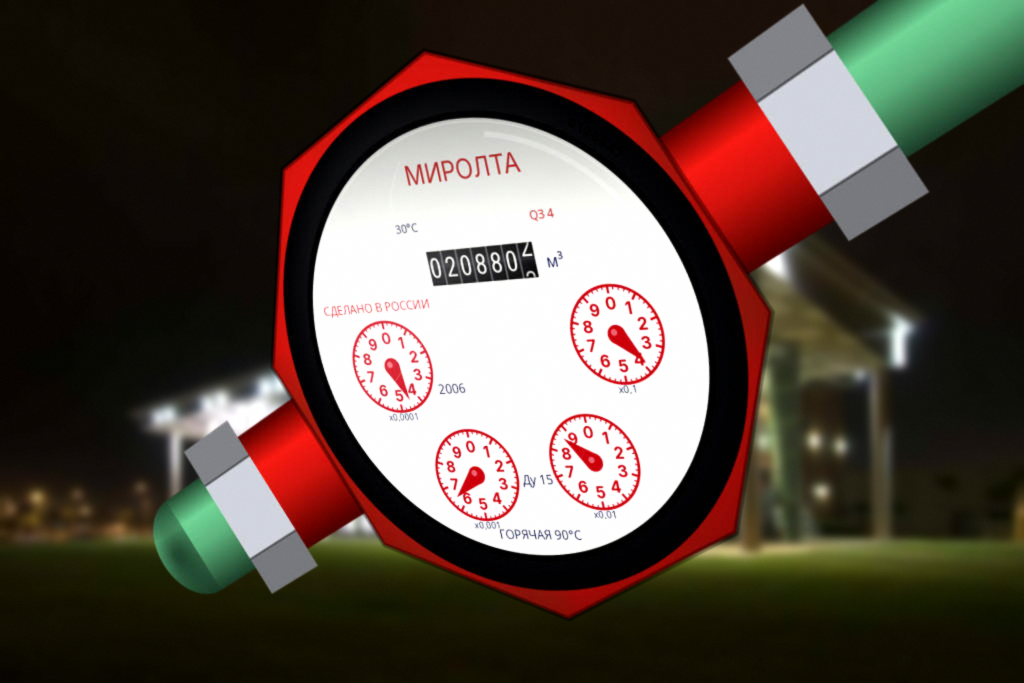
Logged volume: 208802.3864 m³
